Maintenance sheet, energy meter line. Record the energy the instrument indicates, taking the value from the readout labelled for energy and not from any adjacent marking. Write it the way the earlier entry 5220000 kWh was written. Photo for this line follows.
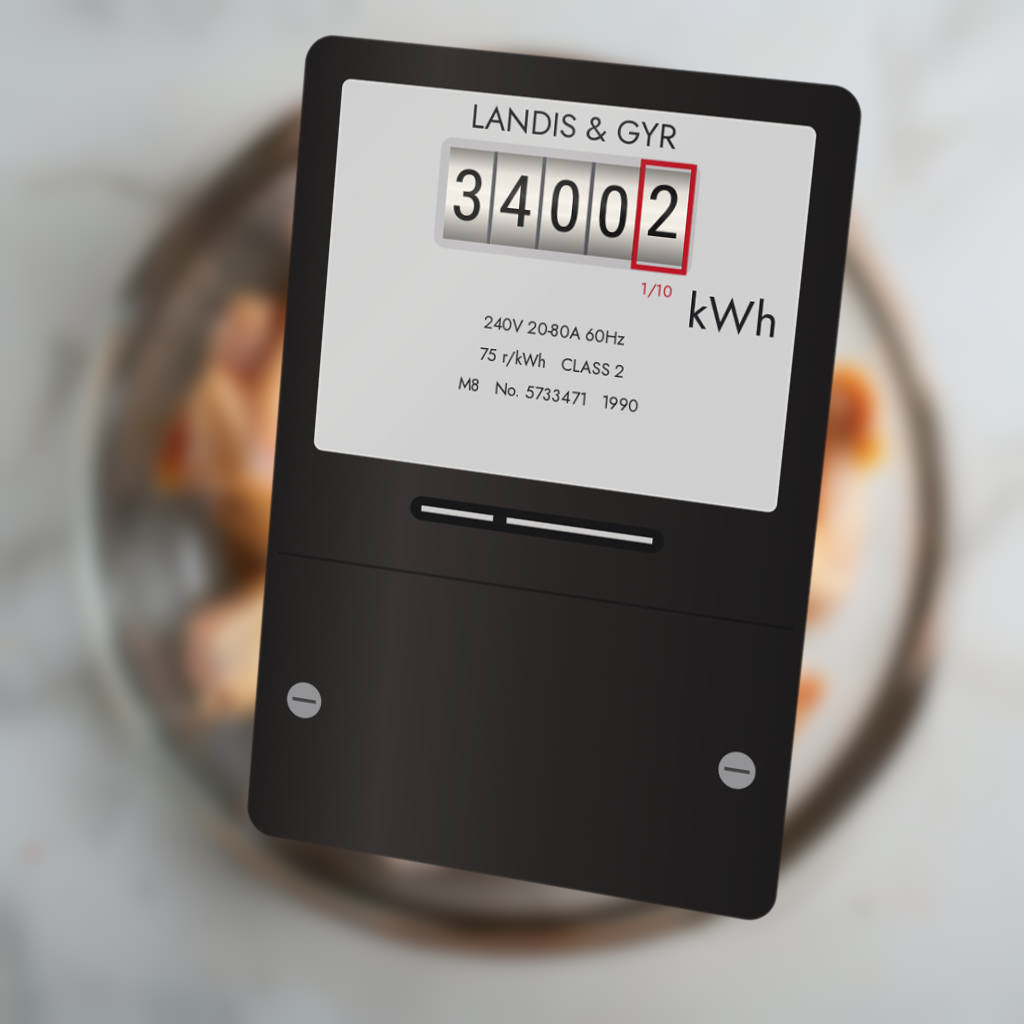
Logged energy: 3400.2 kWh
